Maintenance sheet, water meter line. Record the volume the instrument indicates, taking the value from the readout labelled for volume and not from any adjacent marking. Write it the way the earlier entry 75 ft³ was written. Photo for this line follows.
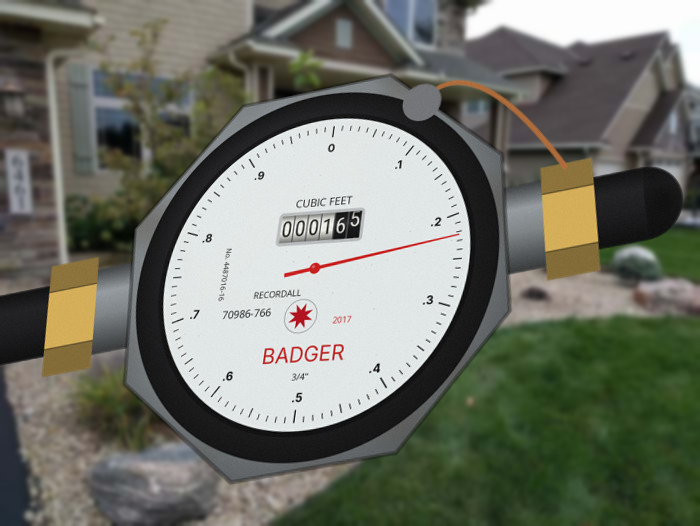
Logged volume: 165.22 ft³
